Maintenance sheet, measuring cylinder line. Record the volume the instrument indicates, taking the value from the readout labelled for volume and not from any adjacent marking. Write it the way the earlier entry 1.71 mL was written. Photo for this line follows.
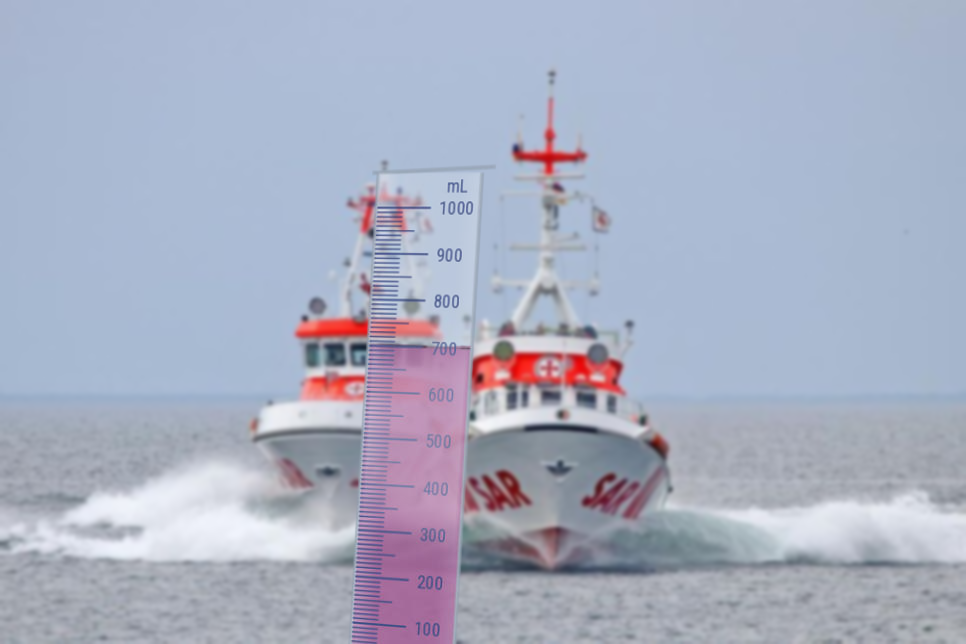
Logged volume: 700 mL
